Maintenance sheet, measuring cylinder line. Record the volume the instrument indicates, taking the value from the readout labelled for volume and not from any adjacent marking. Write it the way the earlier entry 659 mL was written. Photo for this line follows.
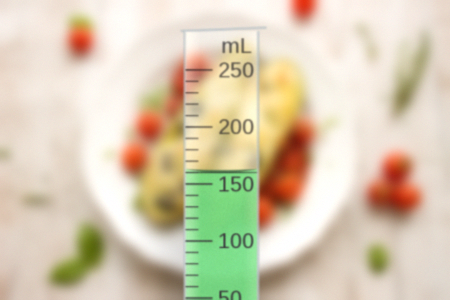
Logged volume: 160 mL
